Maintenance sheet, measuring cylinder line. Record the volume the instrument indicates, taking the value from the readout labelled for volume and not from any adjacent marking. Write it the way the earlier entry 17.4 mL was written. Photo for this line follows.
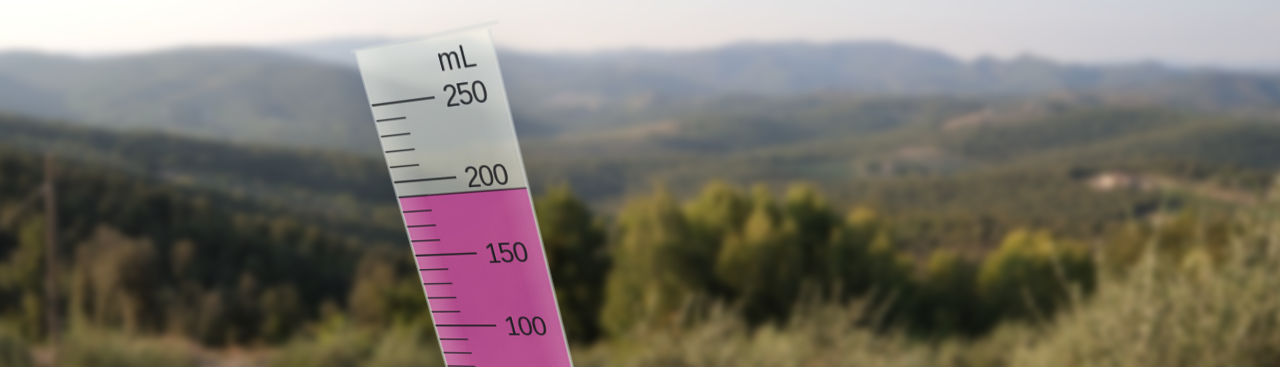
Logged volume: 190 mL
